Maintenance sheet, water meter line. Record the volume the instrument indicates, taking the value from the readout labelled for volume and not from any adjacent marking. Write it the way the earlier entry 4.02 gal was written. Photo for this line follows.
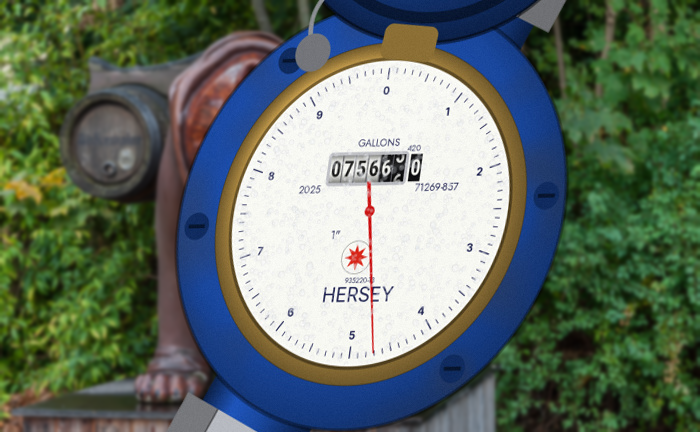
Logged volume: 756654.7 gal
